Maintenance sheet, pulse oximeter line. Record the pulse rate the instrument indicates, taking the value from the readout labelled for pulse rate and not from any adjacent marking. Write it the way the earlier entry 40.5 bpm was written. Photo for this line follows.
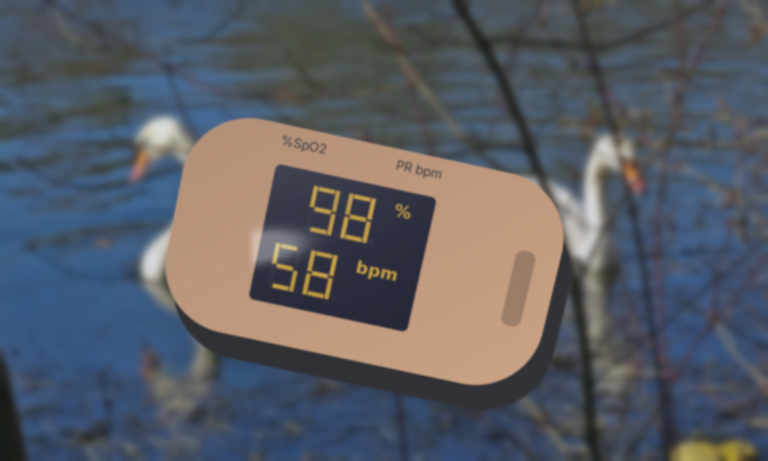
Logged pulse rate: 58 bpm
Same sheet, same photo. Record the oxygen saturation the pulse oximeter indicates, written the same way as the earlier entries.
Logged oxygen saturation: 98 %
